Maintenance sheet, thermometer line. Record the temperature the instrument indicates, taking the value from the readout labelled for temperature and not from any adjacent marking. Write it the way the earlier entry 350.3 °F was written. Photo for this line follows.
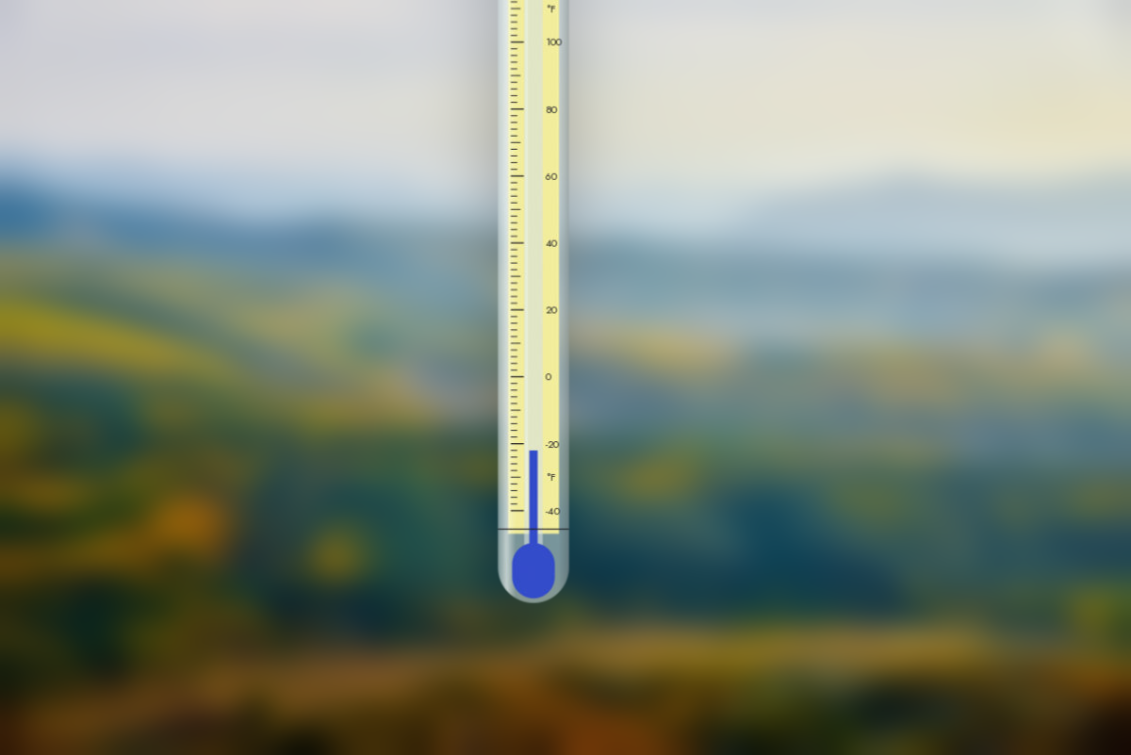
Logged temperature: -22 °F
